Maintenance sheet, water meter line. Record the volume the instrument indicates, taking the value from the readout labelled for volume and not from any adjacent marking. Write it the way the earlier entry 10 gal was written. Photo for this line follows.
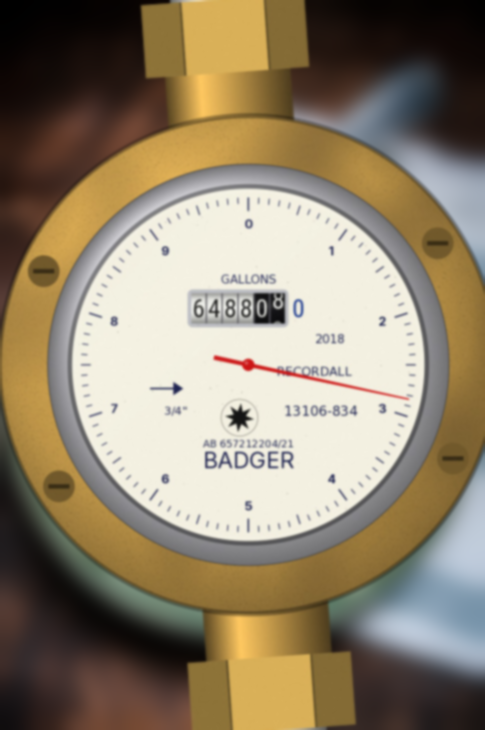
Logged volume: 6488082.8 gal
